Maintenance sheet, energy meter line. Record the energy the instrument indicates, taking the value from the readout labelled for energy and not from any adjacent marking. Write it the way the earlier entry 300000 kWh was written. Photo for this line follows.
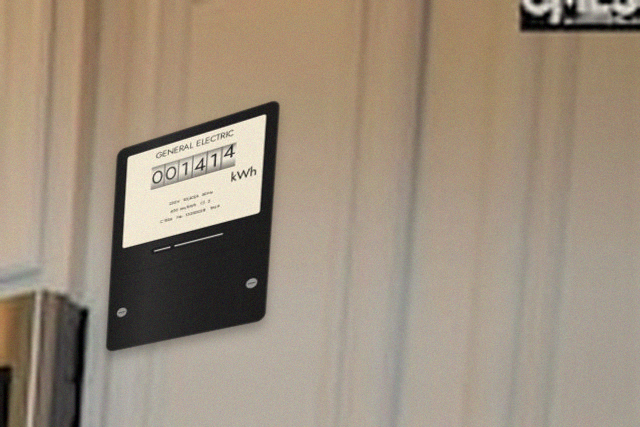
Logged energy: 1414 kWh
